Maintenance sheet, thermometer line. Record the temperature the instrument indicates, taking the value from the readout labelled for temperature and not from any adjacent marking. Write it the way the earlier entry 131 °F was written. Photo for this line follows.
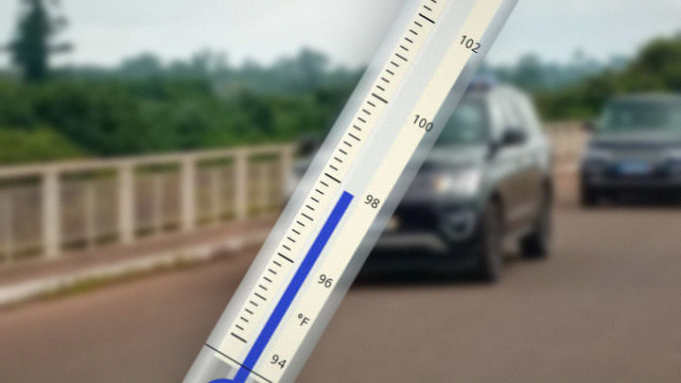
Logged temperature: 97.9 °F
